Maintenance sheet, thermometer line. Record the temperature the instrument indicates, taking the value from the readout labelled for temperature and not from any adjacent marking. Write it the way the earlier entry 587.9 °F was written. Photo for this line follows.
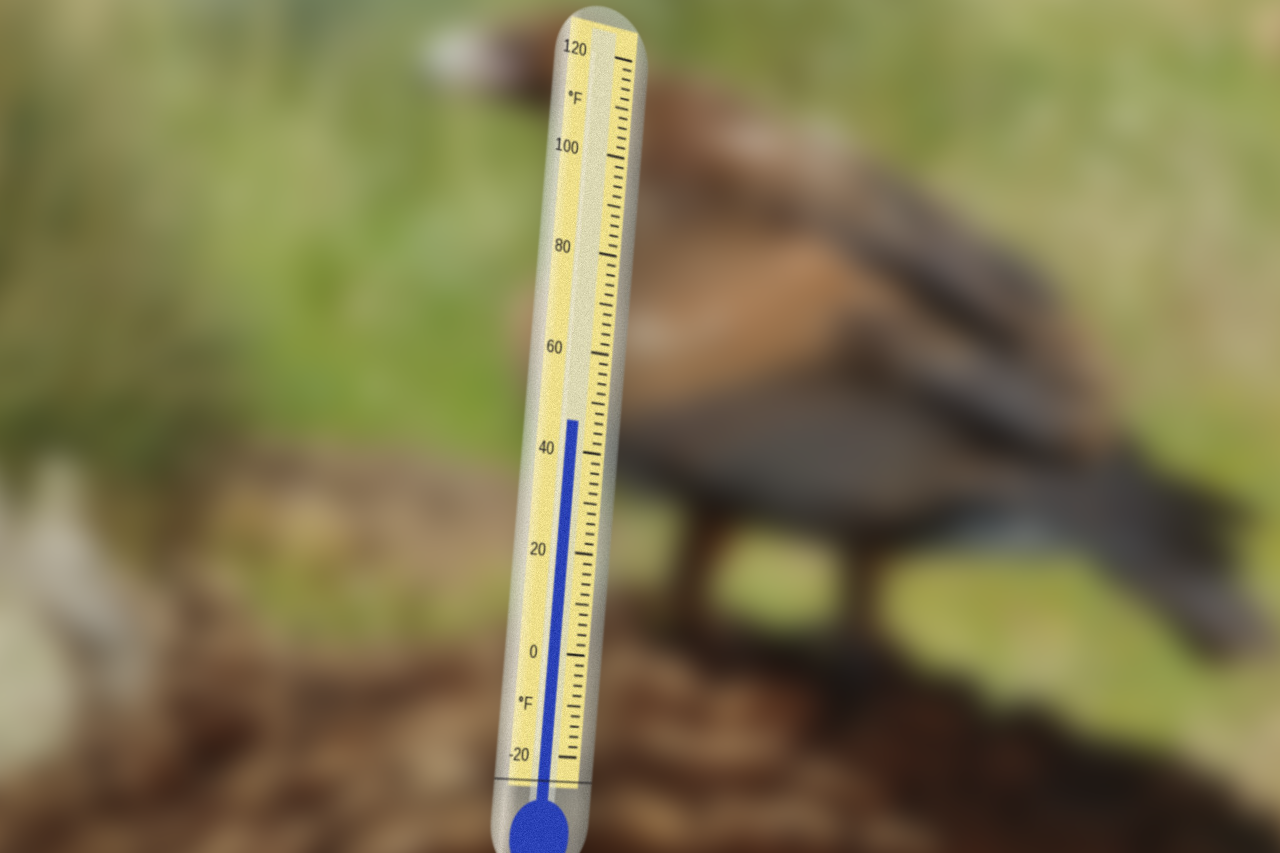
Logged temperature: 46 °F
